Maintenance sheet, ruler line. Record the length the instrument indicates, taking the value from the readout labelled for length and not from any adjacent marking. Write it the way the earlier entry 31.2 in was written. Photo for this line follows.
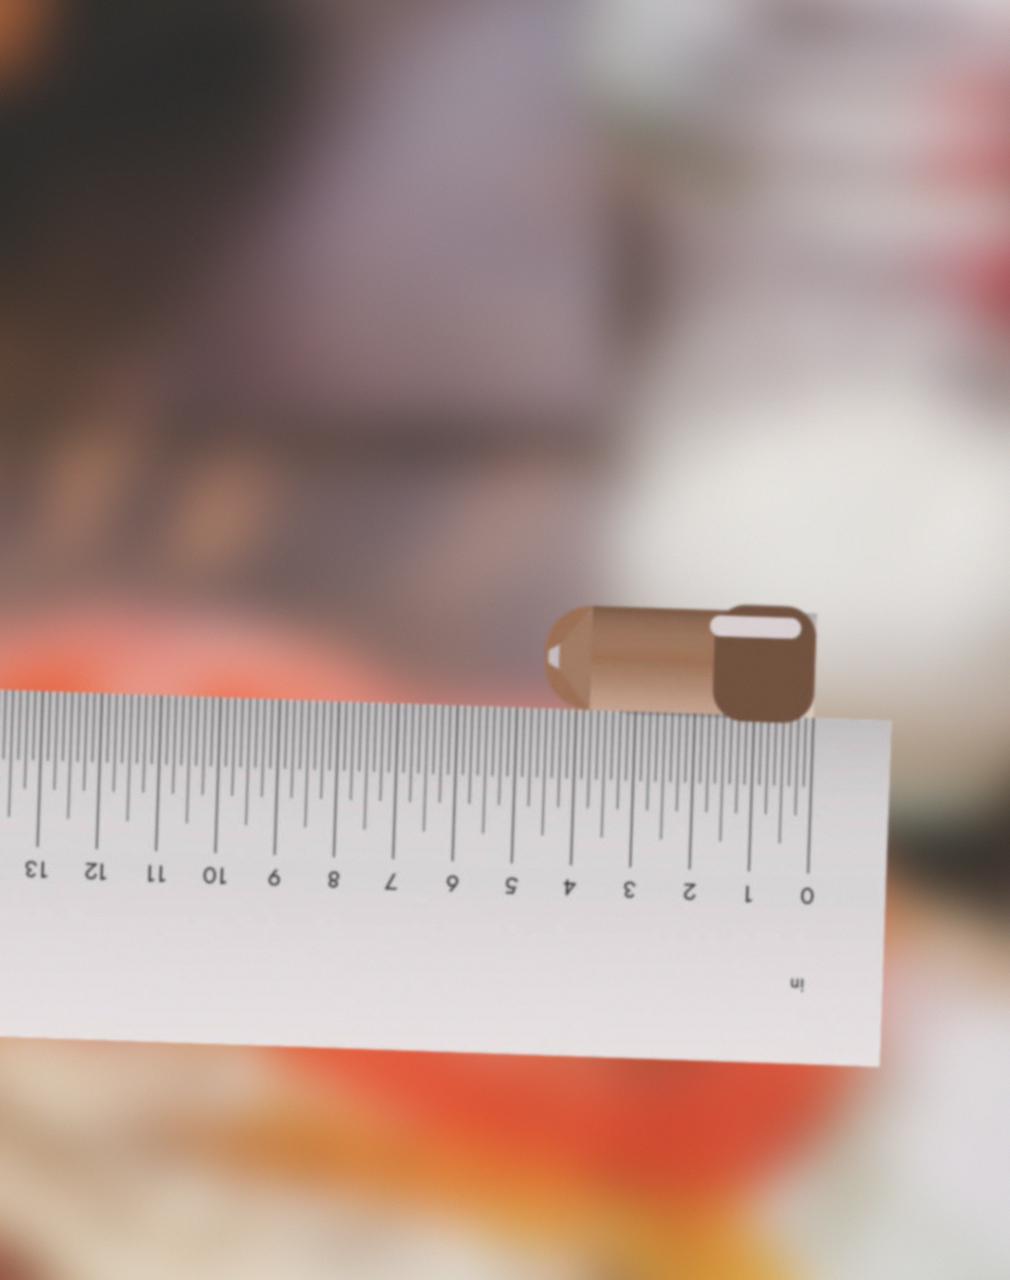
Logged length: 4.5 in
